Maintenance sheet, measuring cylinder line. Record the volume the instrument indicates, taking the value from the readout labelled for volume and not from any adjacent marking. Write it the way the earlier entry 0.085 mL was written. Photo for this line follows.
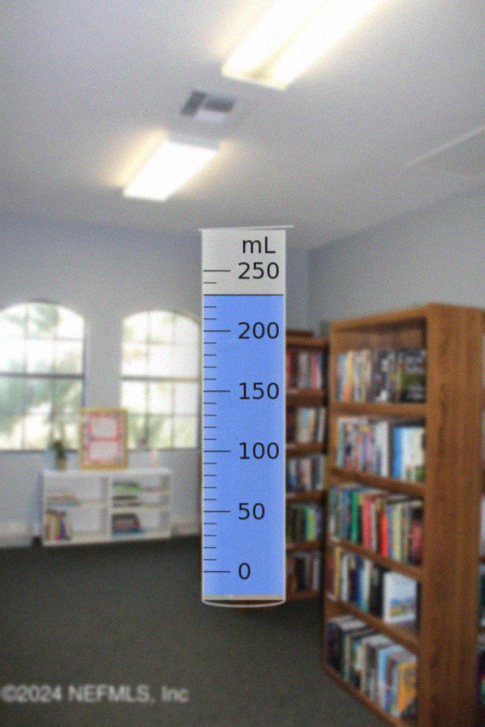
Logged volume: 230 mL
